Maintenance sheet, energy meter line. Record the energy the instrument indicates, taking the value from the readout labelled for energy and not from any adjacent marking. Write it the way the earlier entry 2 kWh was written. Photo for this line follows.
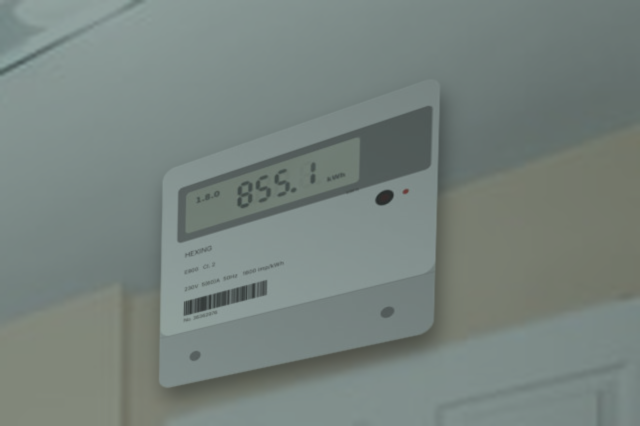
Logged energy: 855.1 kWh
